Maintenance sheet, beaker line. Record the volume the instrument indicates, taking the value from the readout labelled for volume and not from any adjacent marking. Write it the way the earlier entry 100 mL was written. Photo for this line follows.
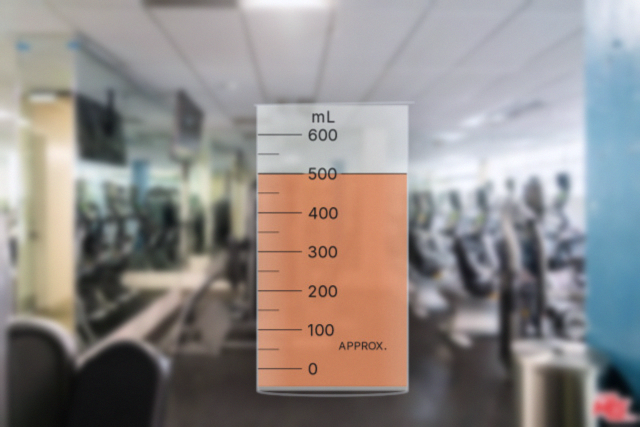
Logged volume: 500 mL
